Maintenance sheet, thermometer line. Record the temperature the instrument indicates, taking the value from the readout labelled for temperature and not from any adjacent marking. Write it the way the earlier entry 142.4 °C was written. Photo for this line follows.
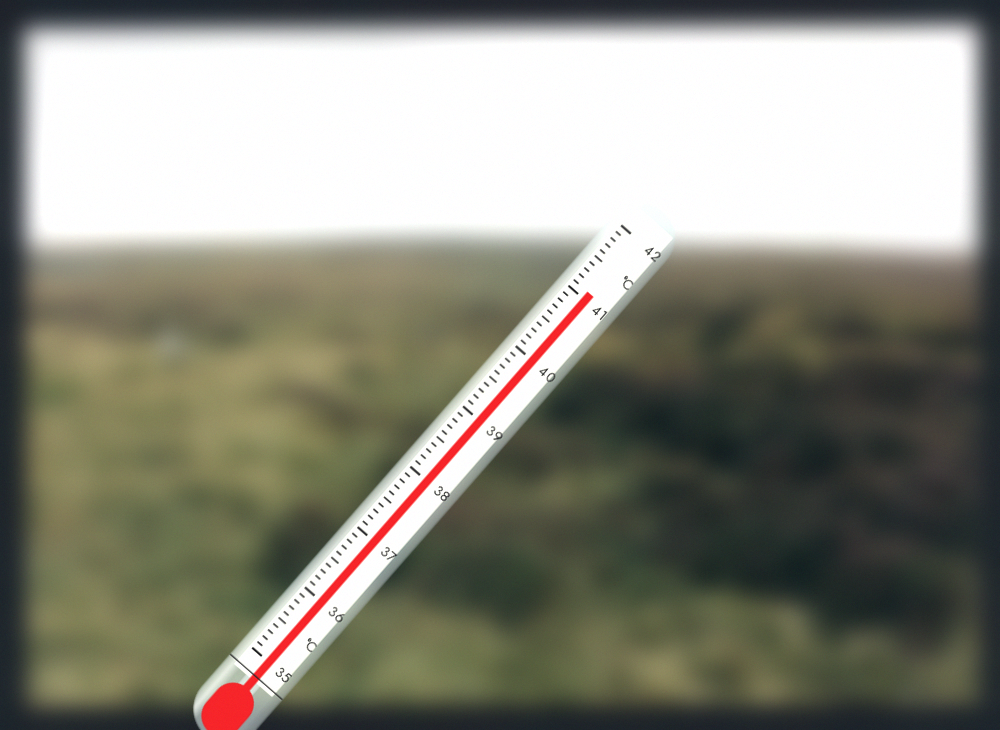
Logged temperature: 41.1 °C
